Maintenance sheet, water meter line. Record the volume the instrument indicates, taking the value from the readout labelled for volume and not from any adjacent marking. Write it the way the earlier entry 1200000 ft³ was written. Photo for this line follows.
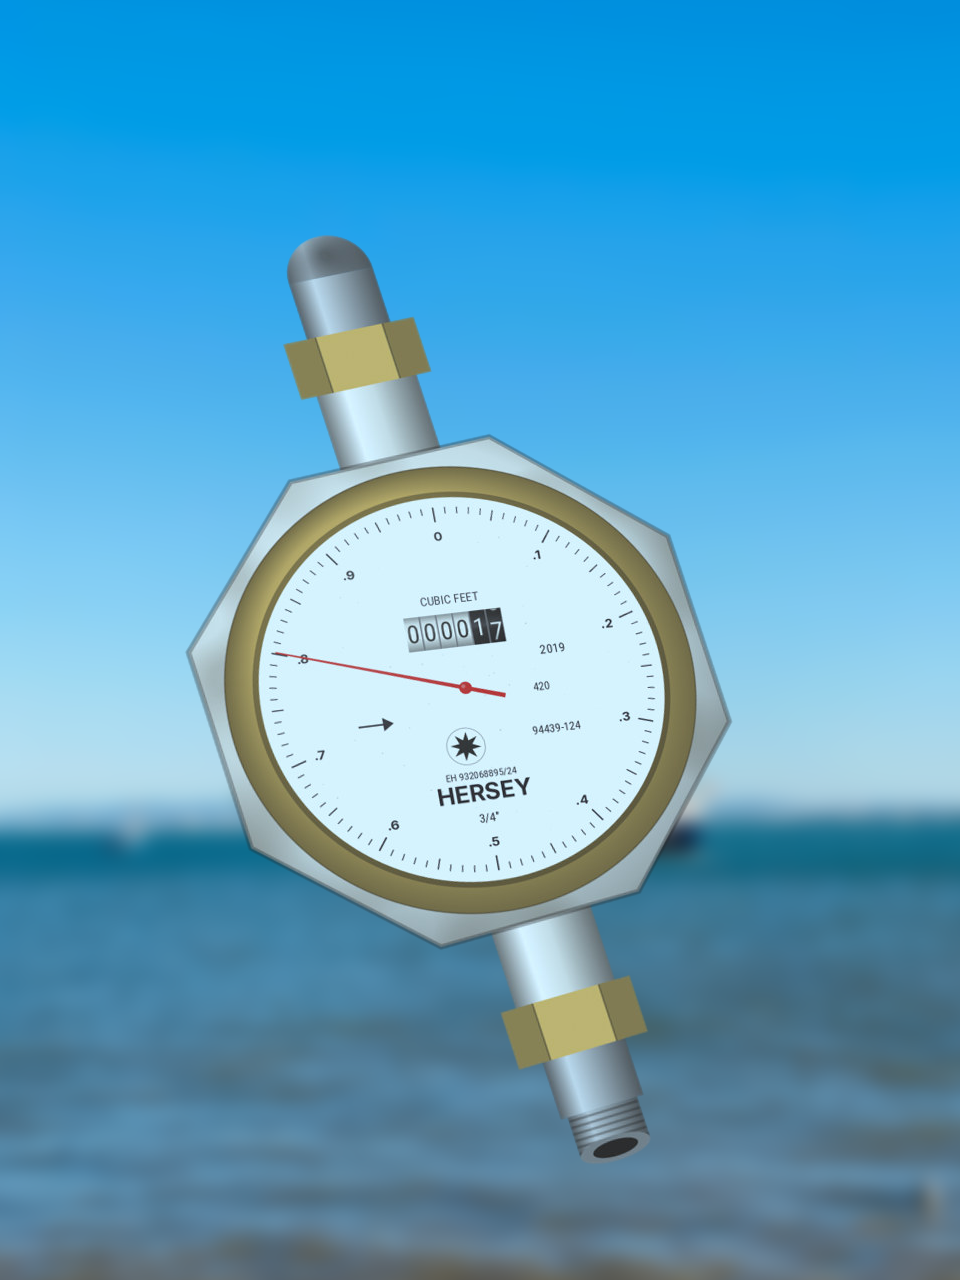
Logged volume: 16.80 ft³
